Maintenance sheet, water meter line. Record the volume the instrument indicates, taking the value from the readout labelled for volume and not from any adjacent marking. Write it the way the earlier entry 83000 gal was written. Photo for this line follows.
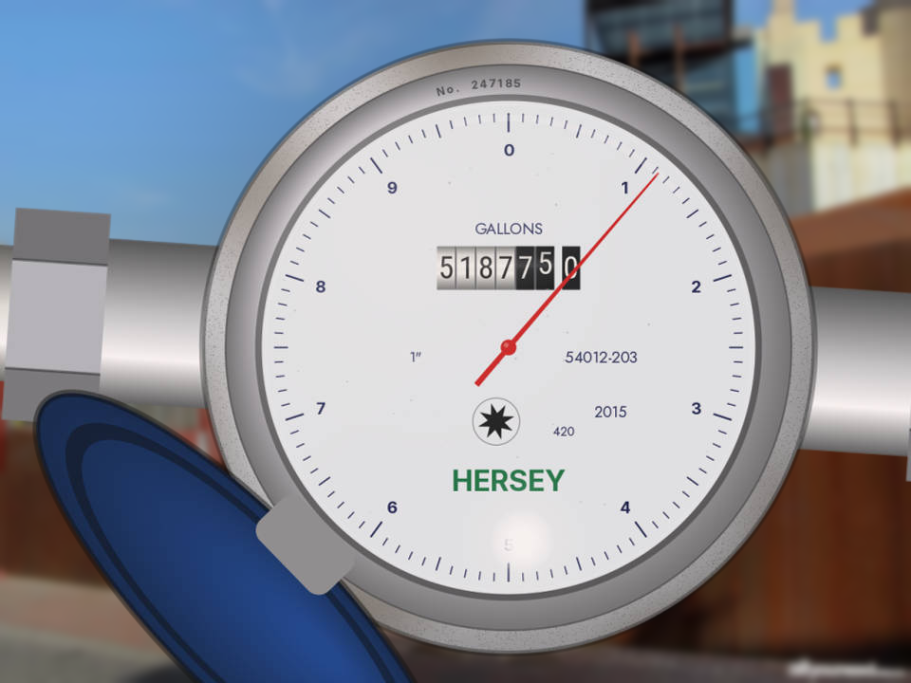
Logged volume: 5187751.1 gal
